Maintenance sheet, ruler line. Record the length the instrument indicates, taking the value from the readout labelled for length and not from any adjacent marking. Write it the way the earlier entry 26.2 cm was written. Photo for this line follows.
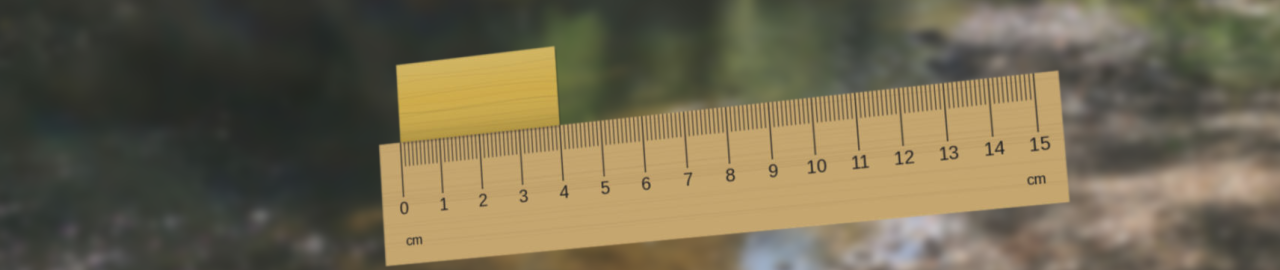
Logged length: 4 cm
